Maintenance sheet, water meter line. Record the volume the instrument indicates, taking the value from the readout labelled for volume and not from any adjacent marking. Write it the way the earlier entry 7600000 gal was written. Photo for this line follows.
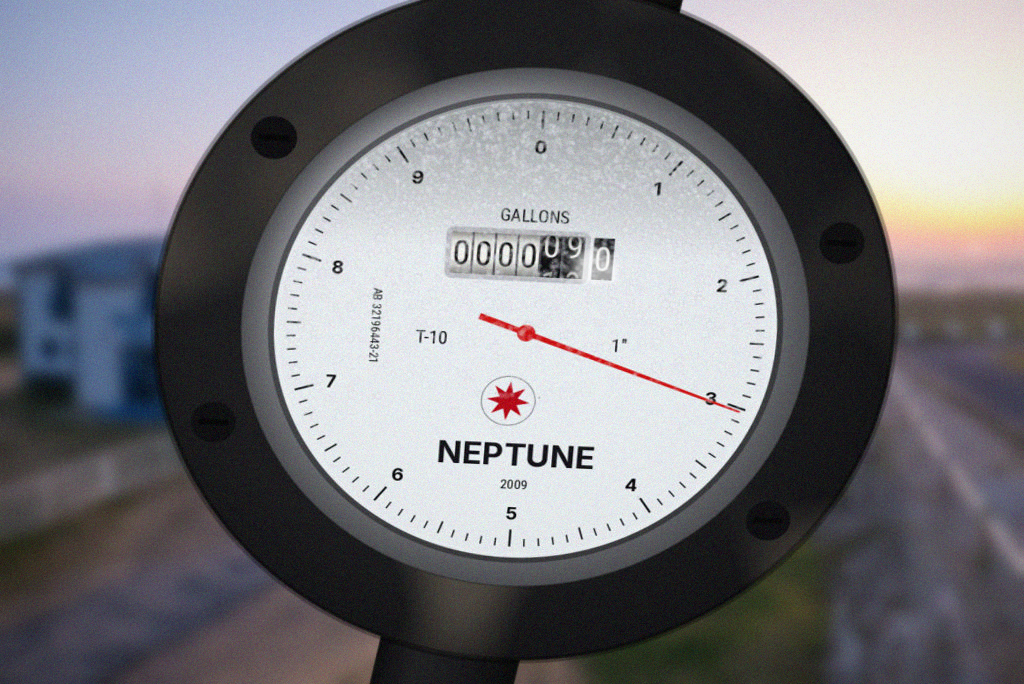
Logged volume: 93.0 gal
